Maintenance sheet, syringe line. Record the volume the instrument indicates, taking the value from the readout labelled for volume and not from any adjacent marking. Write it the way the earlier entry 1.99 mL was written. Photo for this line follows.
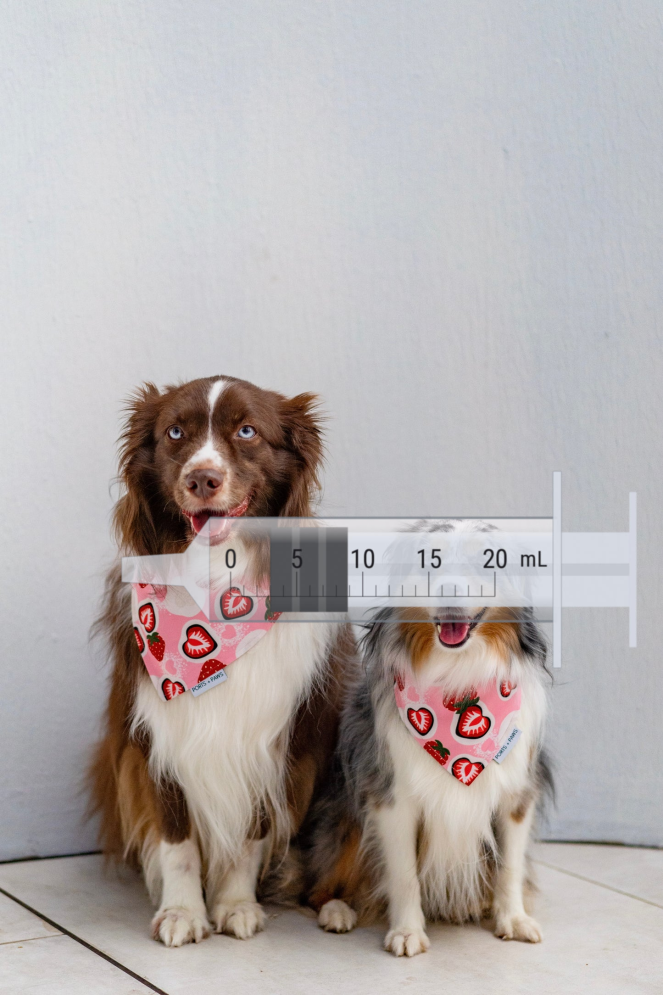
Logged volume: 3 mL
